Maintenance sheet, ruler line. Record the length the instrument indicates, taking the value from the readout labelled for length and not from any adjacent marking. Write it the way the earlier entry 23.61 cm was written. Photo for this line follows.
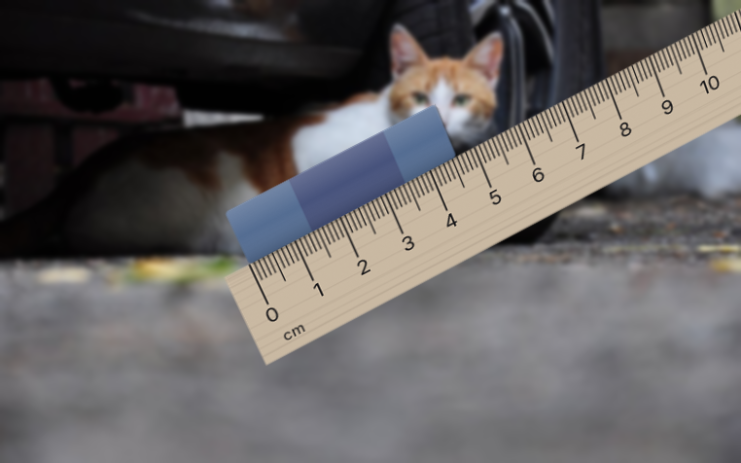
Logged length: 4.6 cm
